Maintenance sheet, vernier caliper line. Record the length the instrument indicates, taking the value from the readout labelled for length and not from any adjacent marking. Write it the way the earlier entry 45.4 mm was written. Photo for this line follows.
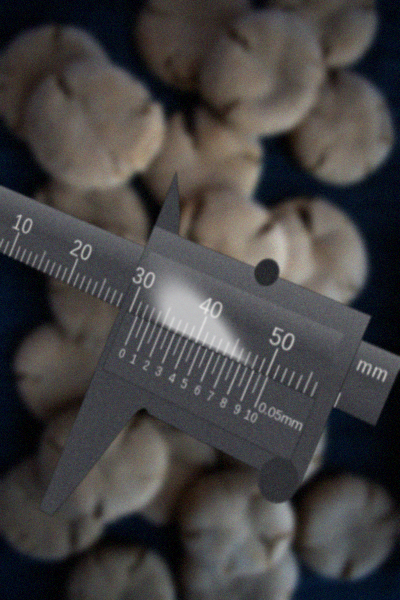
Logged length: 31.2 mm
